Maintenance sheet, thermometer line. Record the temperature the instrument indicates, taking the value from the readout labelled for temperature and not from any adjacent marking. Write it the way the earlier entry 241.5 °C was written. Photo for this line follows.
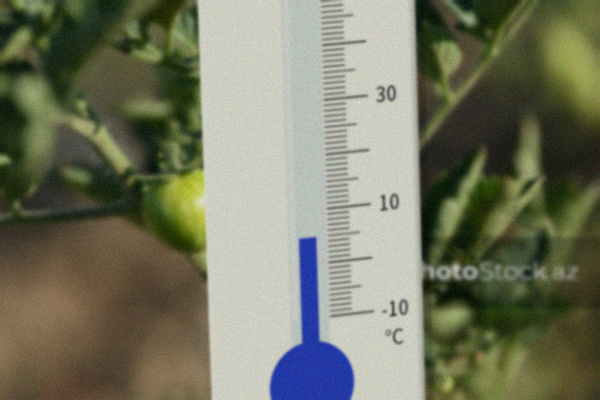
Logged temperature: 5 °C
